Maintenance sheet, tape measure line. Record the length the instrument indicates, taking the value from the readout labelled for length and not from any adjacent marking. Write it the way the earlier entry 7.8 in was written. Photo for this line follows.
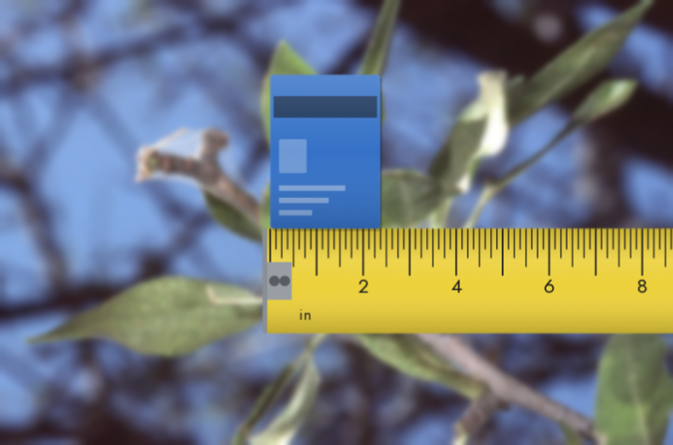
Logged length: 2.375 in
